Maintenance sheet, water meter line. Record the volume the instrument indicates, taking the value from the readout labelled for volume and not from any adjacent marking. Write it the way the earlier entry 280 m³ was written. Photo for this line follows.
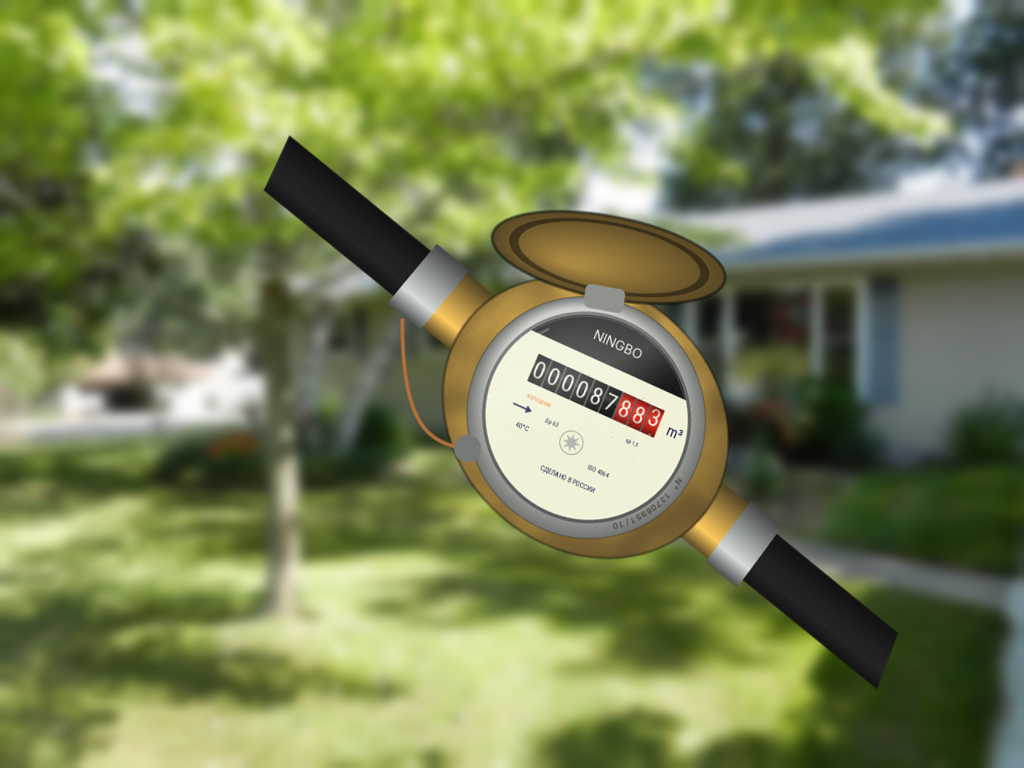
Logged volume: 87.883 m³
